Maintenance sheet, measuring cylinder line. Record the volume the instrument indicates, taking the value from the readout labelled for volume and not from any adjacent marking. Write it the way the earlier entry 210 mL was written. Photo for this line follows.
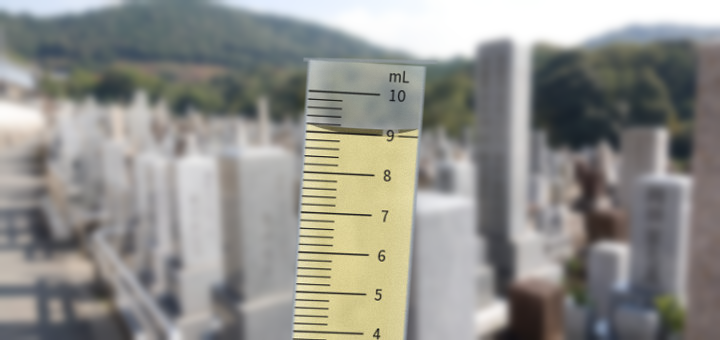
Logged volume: 9 mL
